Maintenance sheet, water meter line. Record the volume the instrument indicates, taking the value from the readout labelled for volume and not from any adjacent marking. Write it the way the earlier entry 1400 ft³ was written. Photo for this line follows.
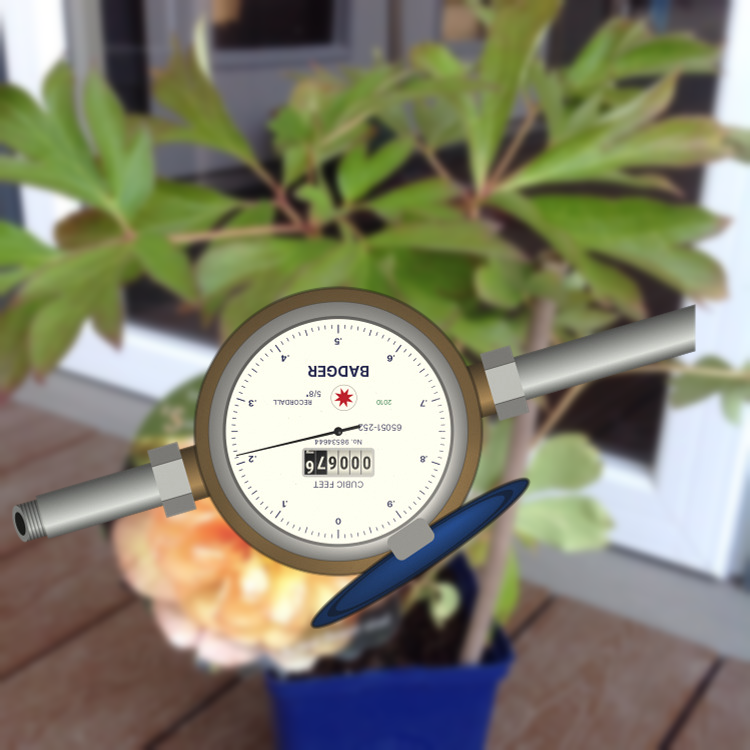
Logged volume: 676.21 ft³
